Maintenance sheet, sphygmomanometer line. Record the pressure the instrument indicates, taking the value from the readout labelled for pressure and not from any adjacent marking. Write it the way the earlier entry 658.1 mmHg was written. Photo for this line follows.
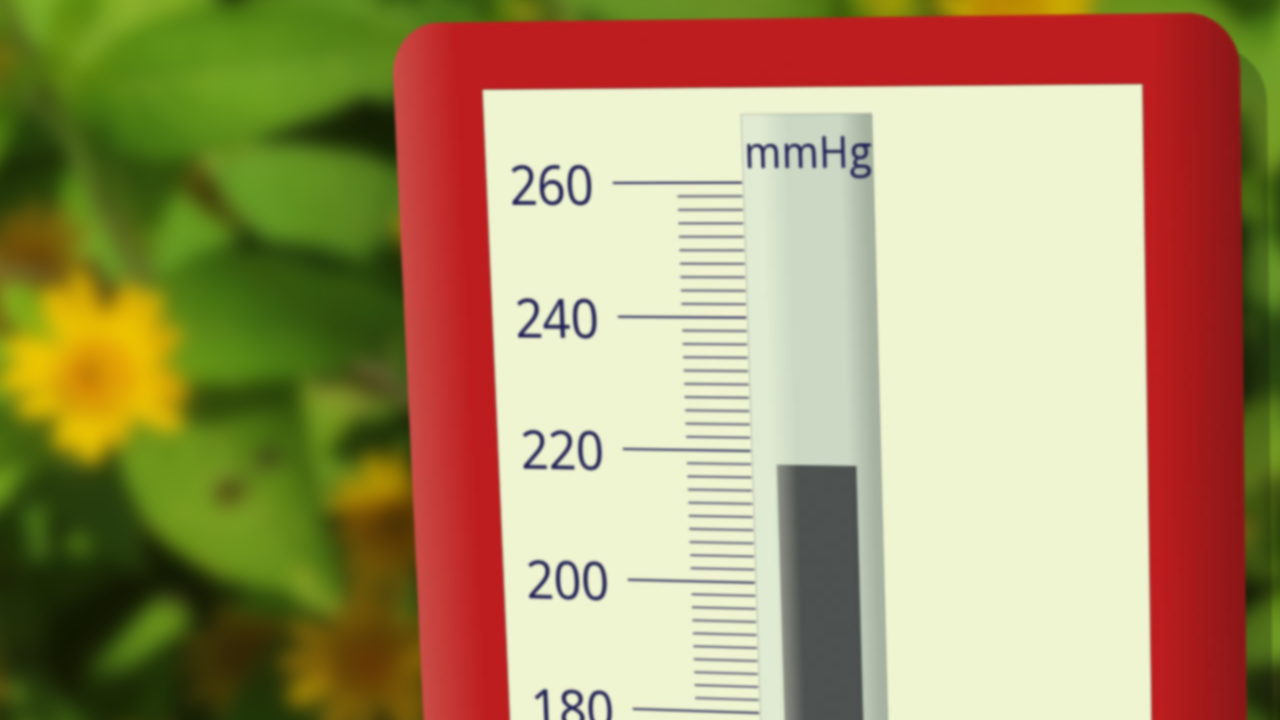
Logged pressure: 218 mmHg
